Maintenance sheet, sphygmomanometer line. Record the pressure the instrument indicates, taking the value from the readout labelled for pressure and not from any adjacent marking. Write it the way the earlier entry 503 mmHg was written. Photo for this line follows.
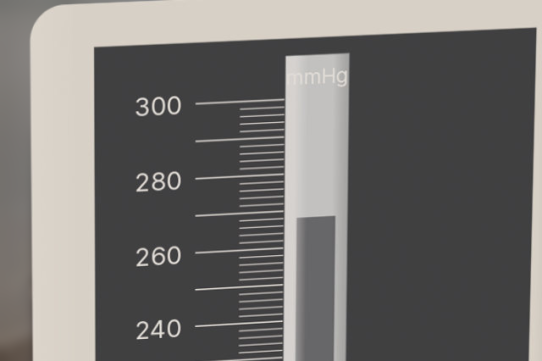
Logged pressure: 268 mmHg
